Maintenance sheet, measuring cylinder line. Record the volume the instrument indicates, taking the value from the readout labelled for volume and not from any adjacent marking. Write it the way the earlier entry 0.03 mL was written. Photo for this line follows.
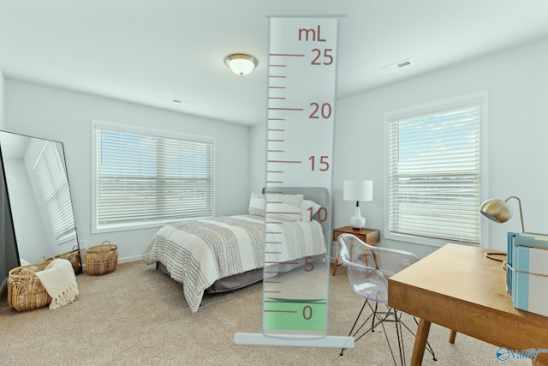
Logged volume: 1 mL
